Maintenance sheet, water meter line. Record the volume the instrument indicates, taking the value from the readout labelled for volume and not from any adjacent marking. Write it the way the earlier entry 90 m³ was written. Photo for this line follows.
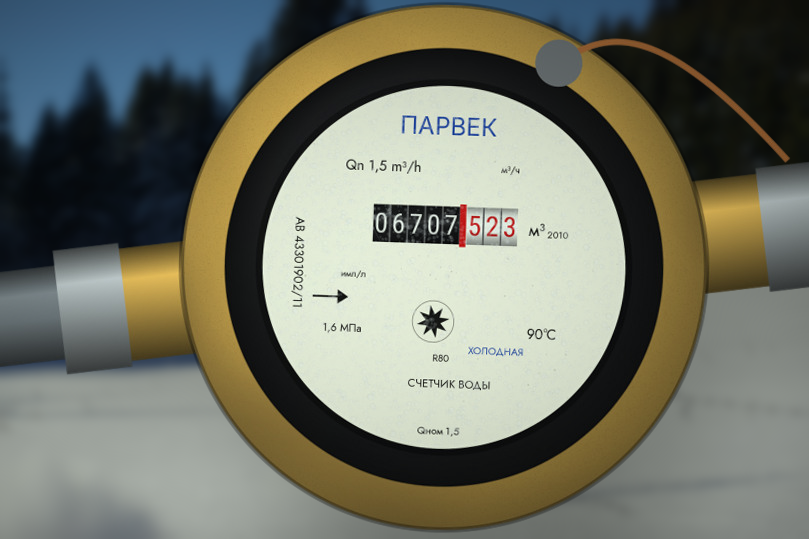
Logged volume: 6707.523 m³
